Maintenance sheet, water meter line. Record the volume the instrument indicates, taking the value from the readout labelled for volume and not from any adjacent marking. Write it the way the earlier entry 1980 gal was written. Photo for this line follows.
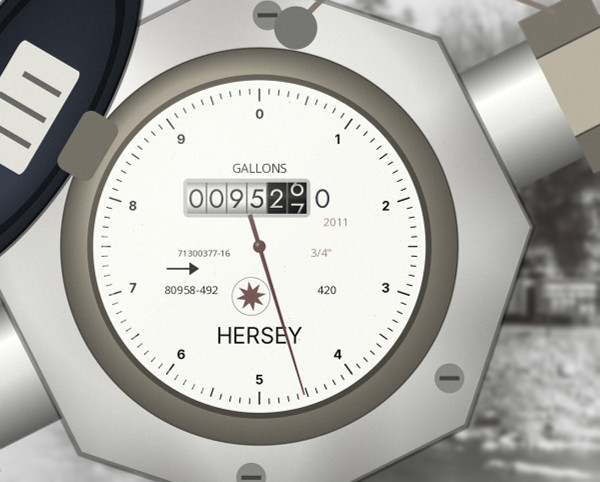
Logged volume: 95264.5 gal
